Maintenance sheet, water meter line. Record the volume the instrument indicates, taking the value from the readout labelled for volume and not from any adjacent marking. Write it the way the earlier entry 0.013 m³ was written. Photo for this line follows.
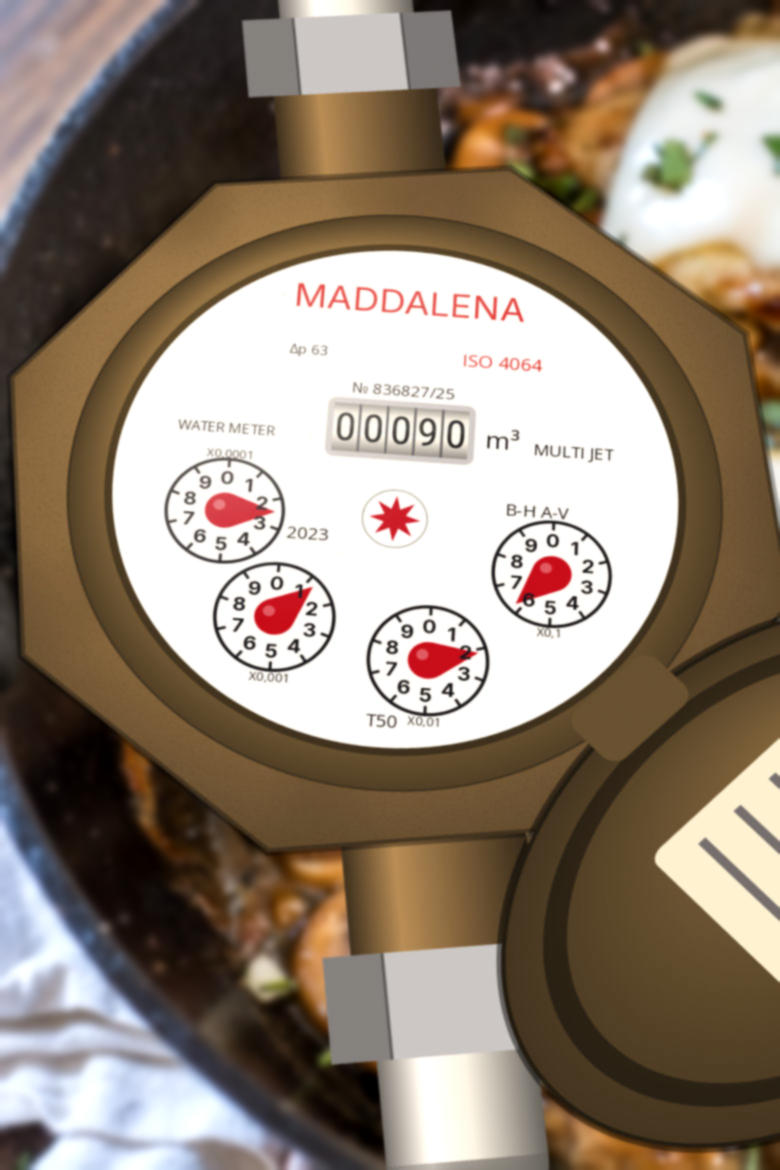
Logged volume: 90.6212 m³
